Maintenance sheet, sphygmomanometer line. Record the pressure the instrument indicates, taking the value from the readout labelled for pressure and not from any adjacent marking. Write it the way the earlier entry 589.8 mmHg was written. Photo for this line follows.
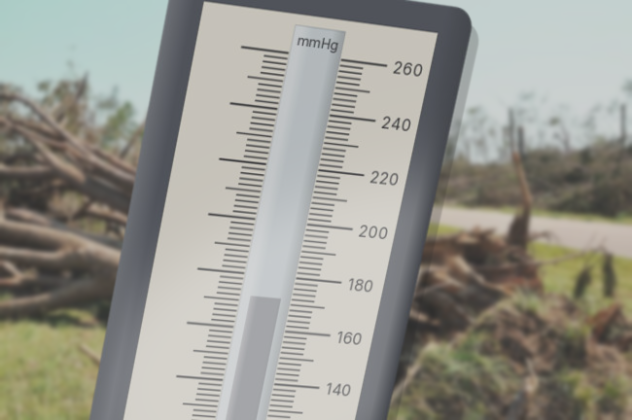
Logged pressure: 172 mmHg
